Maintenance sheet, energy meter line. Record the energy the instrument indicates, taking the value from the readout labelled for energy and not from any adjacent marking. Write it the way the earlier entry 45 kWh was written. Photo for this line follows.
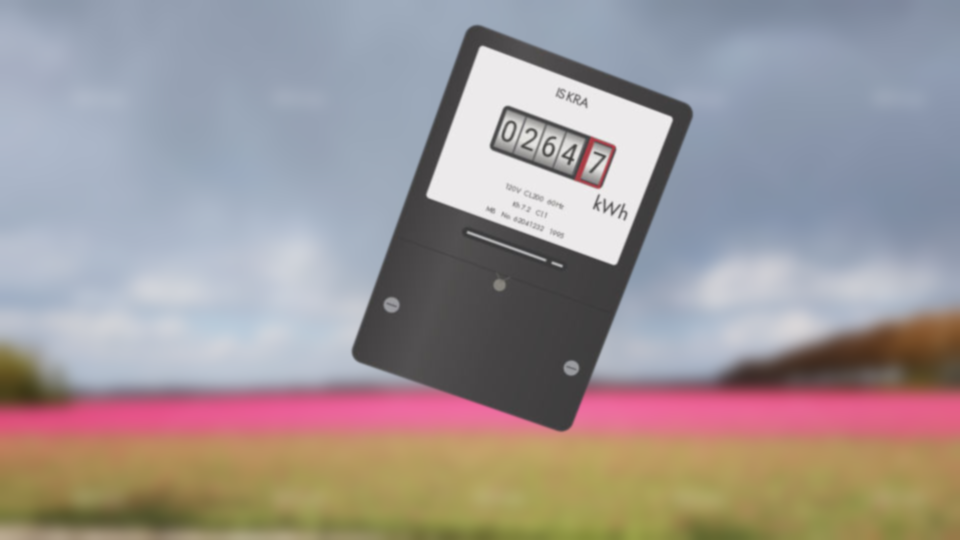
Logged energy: 264.7 kWh
